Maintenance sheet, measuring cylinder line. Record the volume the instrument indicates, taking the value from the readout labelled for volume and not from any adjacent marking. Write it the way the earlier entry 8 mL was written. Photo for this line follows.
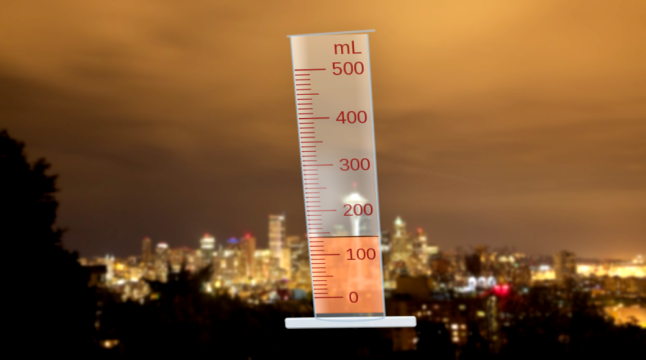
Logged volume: 140 mL
